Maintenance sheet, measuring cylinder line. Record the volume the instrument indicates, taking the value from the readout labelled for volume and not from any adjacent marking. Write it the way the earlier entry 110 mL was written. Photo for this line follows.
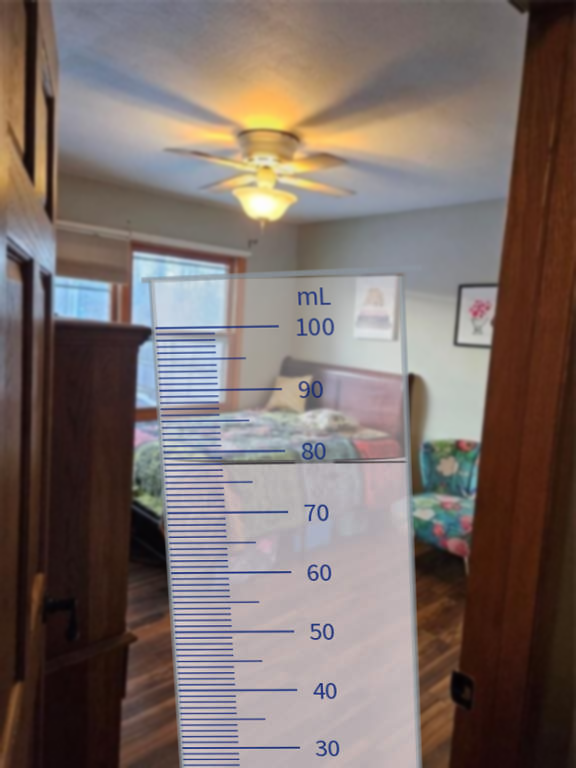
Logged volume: 78 mL
